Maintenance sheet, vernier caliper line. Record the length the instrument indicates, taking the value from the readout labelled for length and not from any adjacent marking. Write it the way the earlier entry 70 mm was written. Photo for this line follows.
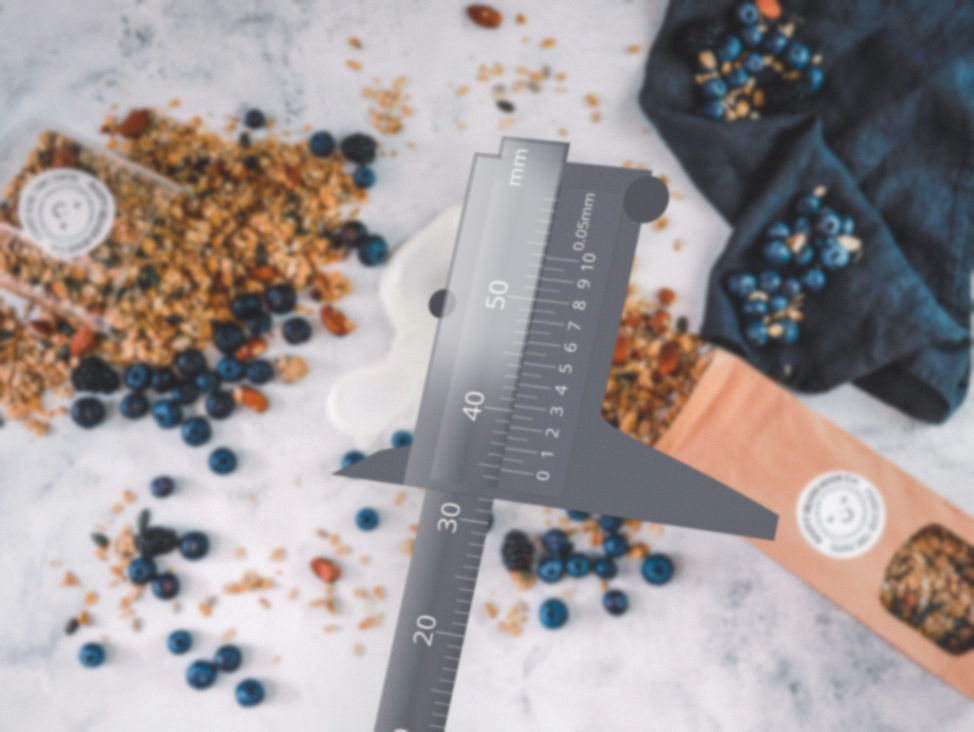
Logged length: 34.8 mm
